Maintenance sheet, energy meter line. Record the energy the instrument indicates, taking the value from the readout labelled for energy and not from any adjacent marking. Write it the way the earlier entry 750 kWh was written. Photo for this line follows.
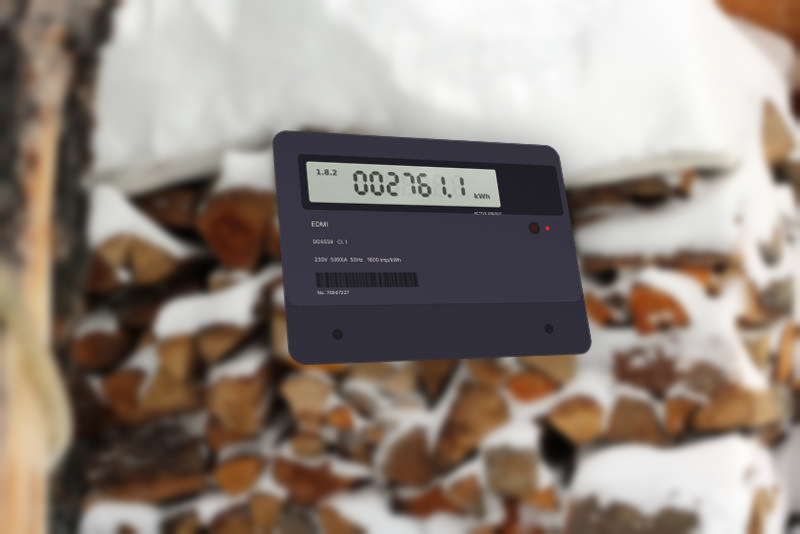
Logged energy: 2761.1 kWh
